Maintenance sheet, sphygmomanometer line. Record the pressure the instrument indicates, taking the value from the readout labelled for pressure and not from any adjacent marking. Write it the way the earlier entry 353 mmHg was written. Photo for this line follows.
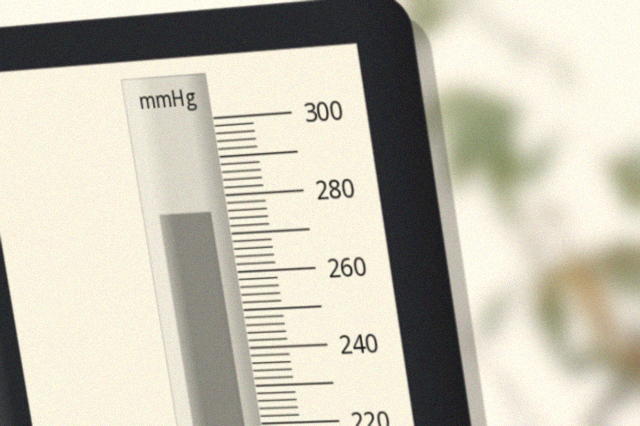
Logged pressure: 276 mmHg
